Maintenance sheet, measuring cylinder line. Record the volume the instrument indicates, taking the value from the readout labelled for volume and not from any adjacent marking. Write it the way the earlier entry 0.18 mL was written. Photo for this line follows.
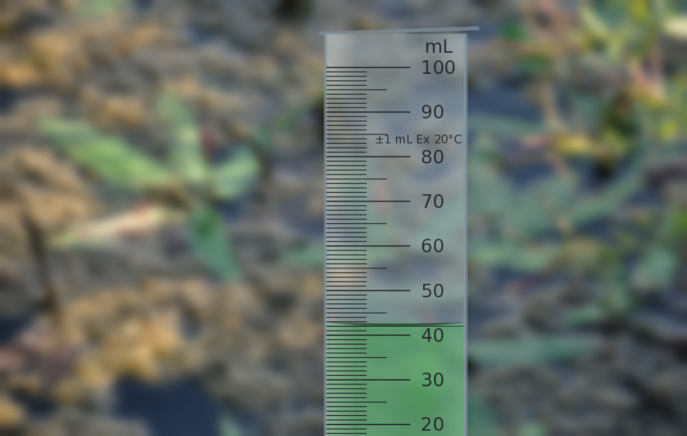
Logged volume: 42 mL
